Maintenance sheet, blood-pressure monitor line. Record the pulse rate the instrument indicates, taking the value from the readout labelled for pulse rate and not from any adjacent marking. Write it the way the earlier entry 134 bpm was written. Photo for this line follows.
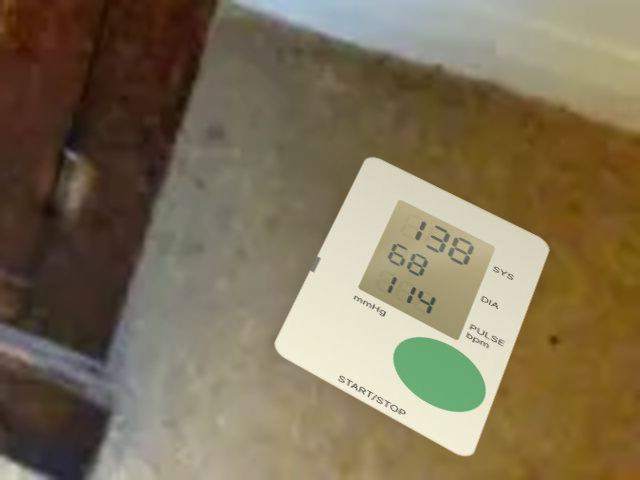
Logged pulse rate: 114 bpm
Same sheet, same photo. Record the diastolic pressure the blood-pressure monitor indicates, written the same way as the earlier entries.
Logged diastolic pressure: 68 mmHg
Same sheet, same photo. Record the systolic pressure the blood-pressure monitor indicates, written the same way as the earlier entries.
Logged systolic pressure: 138 mmHg
